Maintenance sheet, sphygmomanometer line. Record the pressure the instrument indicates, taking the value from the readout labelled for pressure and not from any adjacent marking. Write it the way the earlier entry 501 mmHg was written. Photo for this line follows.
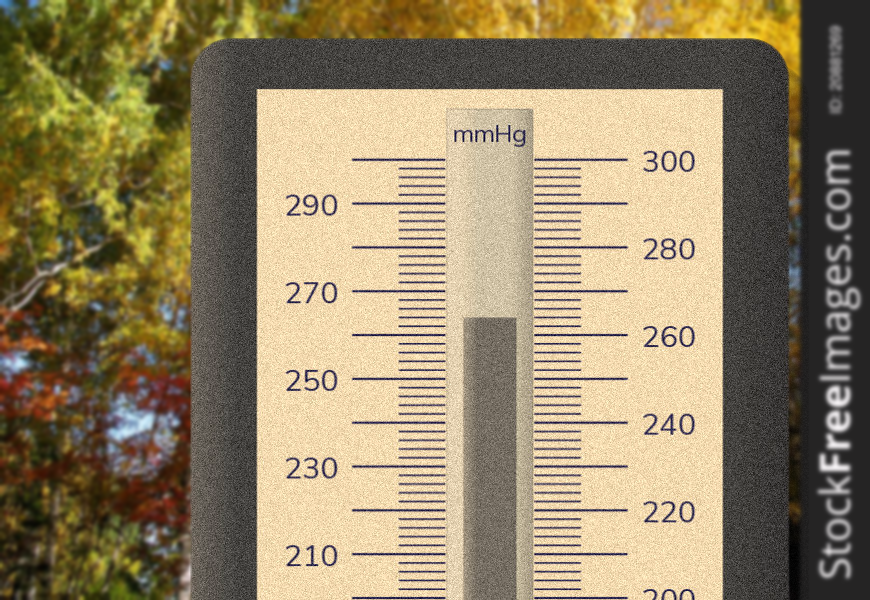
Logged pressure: 264 mmHg
